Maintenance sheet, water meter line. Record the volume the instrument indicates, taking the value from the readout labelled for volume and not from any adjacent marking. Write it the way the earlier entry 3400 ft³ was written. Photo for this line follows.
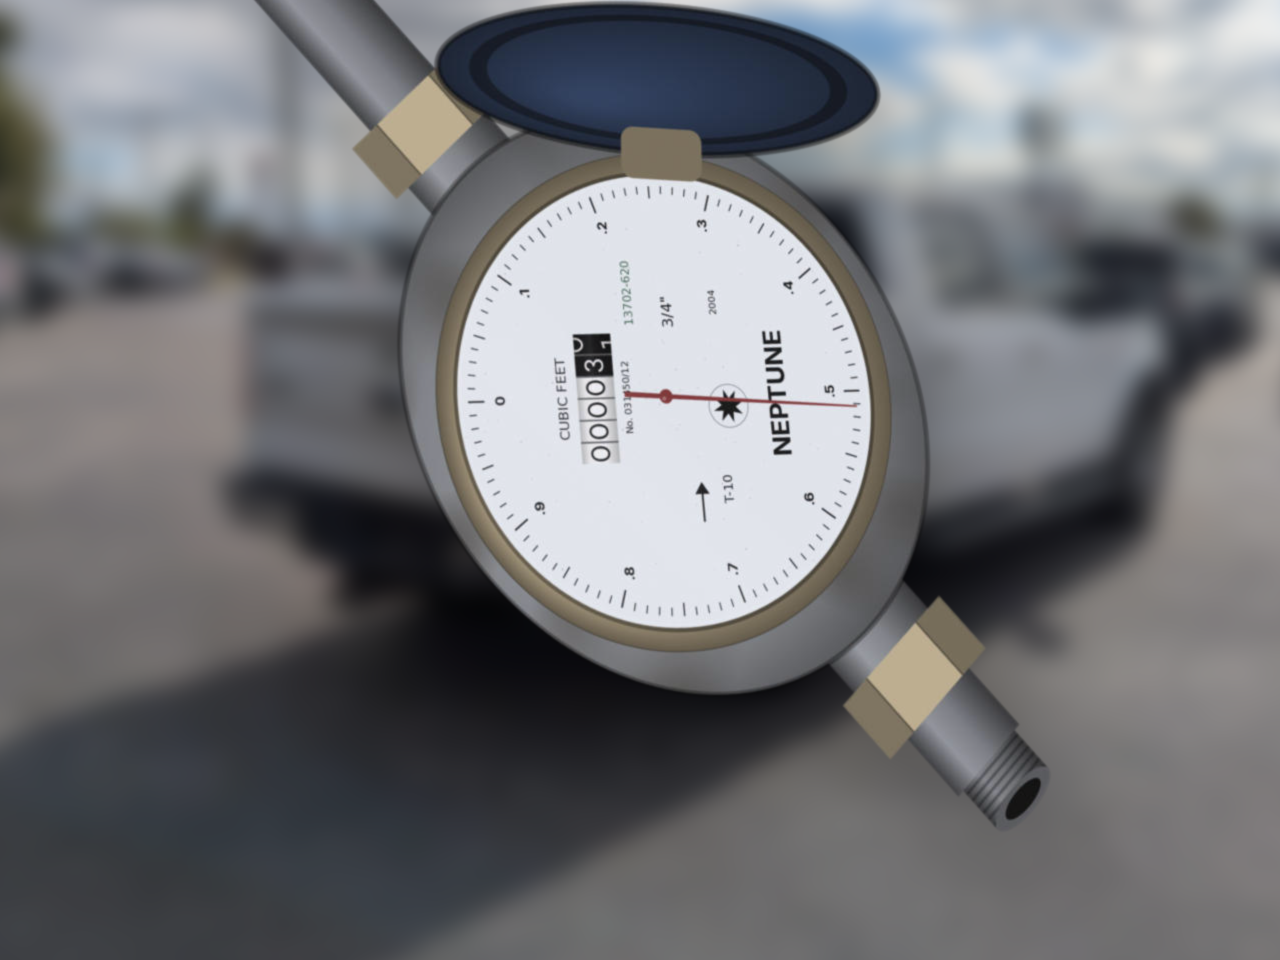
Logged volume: 30.51 ft³
